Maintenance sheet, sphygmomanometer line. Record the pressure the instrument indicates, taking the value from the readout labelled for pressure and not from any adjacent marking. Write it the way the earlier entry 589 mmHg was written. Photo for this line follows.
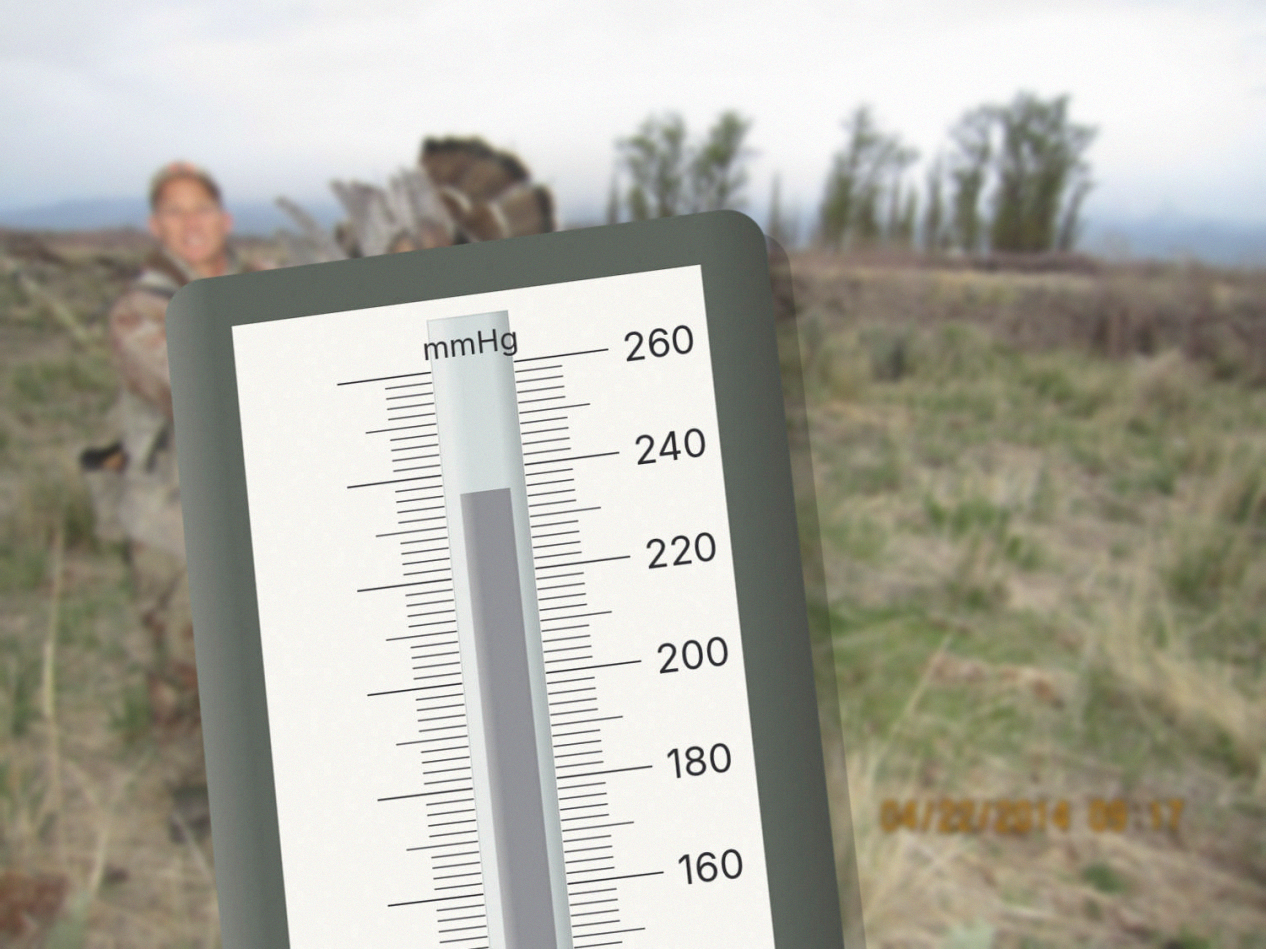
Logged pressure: 236 mmHg
